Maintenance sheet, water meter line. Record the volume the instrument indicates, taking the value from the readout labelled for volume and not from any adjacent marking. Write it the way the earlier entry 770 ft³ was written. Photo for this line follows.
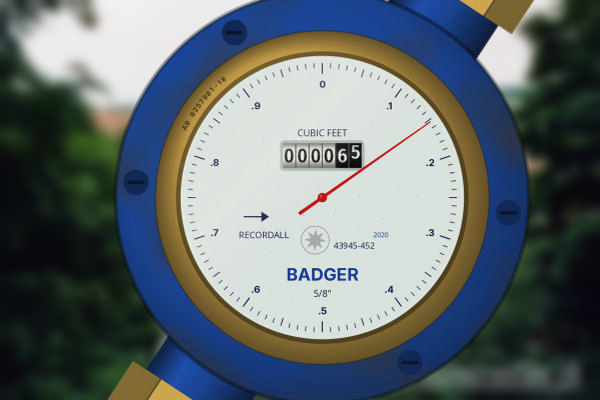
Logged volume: 65.15 ft³
